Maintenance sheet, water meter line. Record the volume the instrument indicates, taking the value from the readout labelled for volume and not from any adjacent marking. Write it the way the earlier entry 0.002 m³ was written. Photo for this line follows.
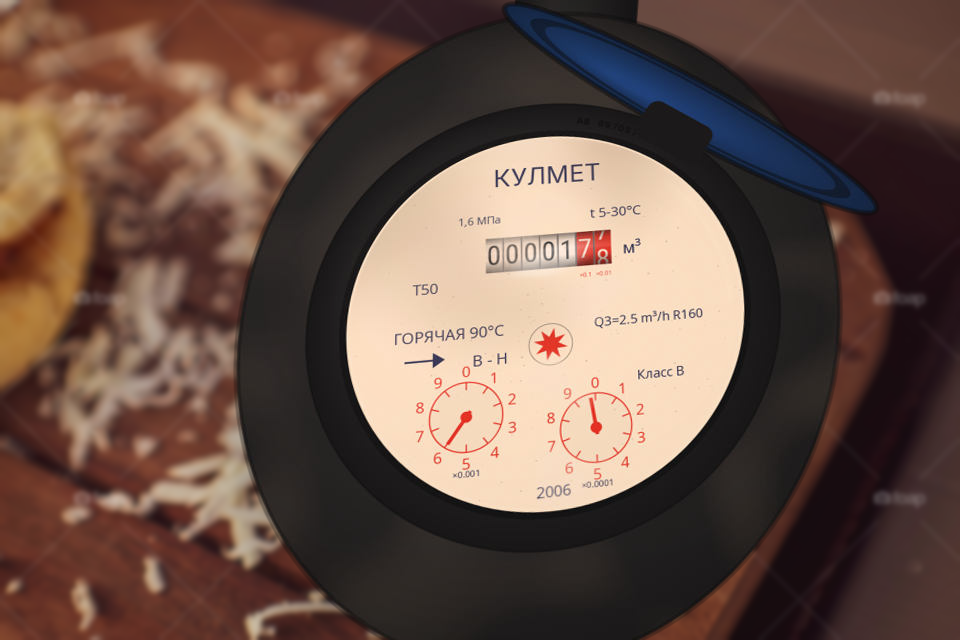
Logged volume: 1.7759 m³
